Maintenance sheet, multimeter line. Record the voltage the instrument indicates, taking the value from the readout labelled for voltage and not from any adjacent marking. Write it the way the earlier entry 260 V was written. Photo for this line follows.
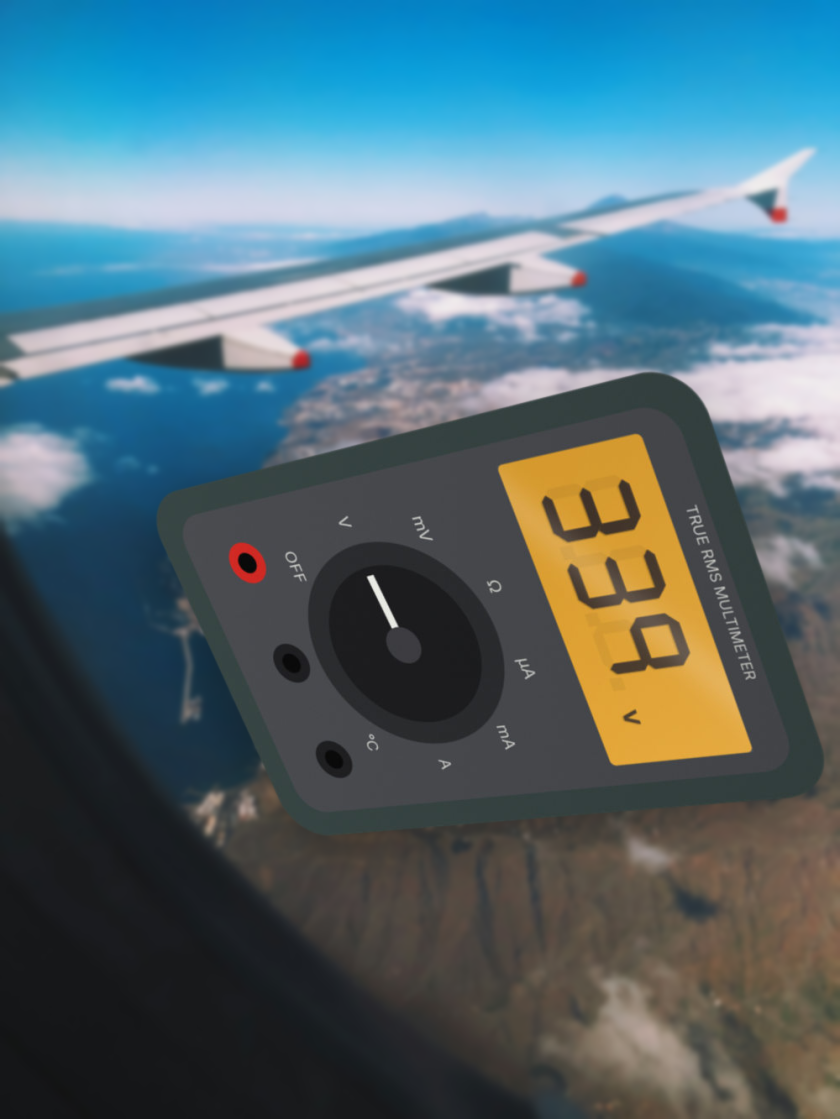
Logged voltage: 339 V
